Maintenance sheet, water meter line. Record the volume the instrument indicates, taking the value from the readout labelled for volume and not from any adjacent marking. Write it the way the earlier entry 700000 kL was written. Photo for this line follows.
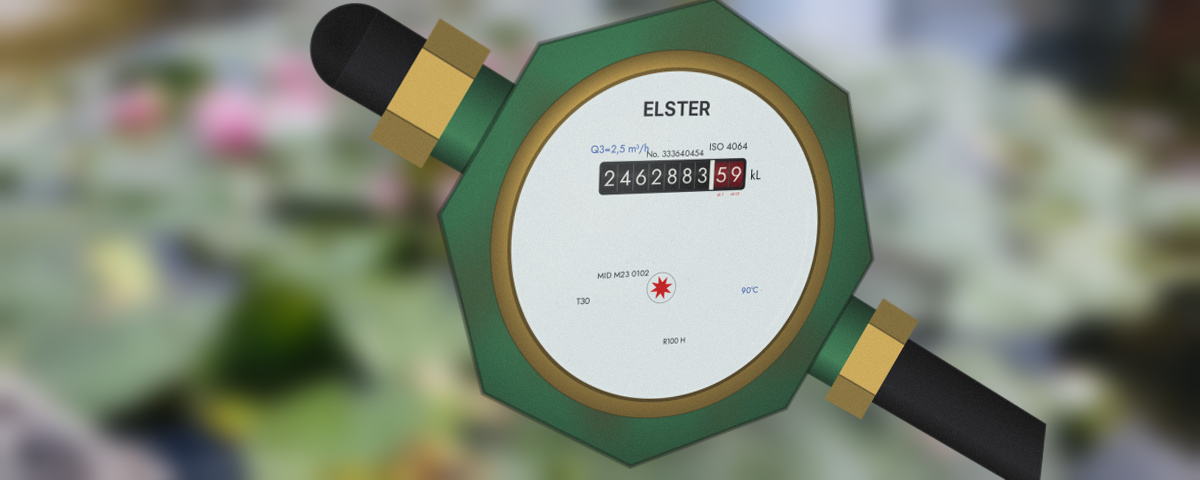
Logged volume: 2462883.59 kL
